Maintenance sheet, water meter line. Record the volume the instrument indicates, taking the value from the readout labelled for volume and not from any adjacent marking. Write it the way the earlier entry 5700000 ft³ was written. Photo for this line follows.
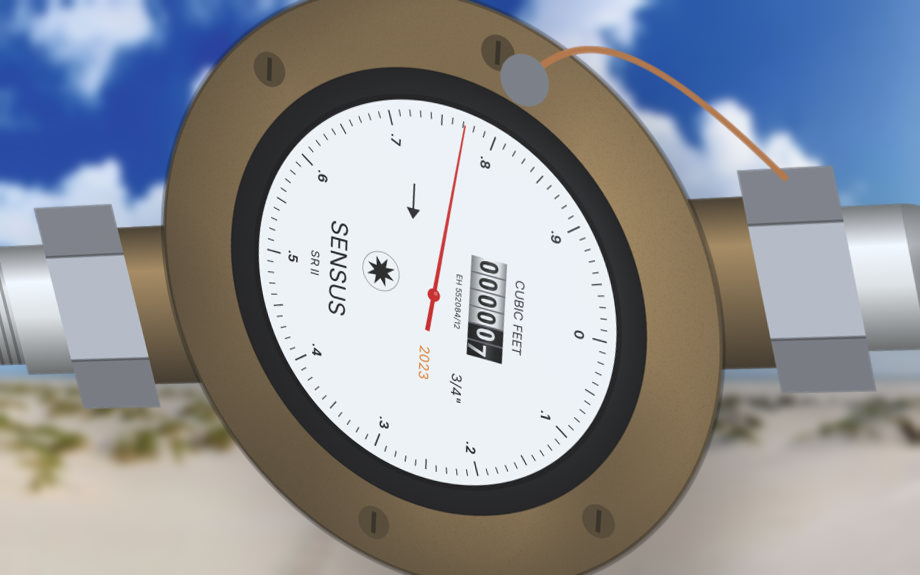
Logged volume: 6.77 ft³
